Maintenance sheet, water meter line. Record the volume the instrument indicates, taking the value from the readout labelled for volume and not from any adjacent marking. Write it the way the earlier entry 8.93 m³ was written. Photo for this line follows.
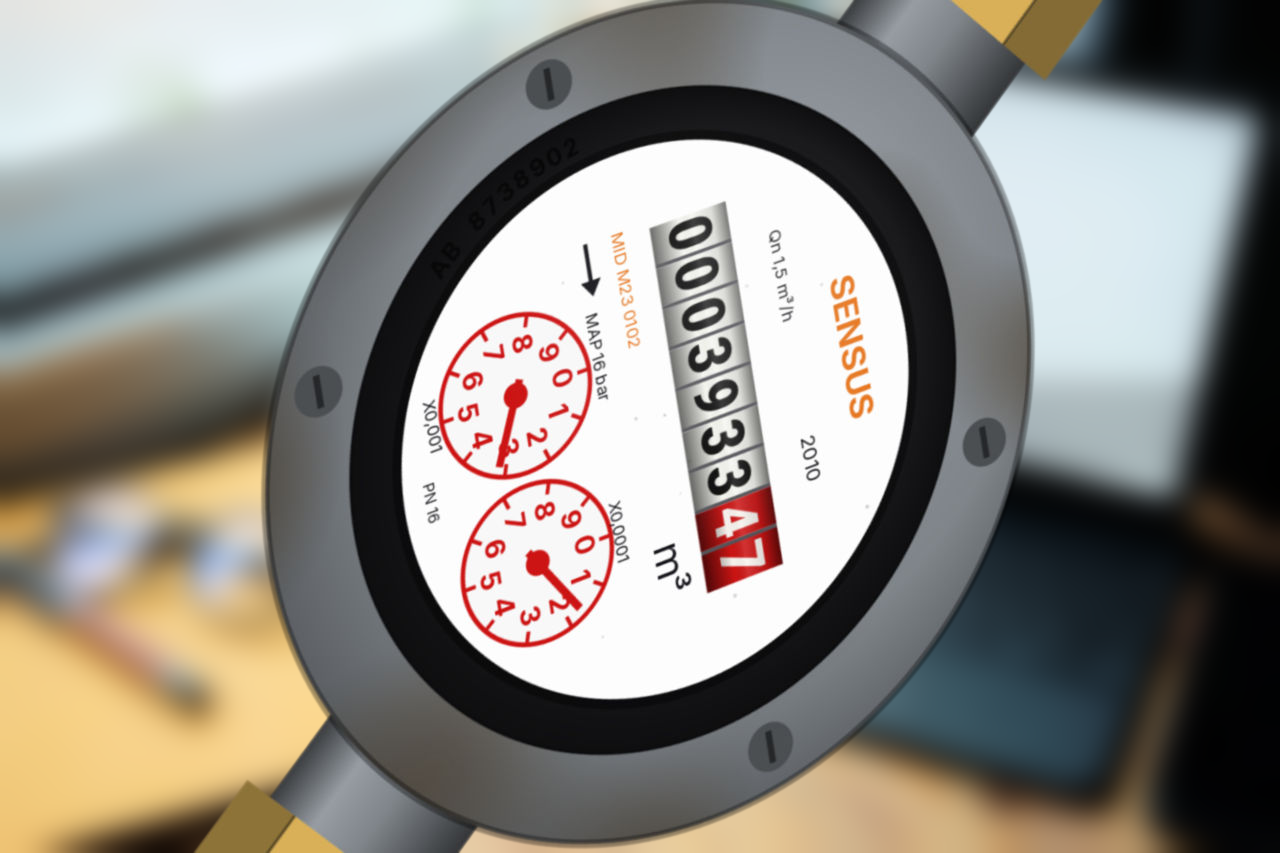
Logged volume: 3933.4731 m³
